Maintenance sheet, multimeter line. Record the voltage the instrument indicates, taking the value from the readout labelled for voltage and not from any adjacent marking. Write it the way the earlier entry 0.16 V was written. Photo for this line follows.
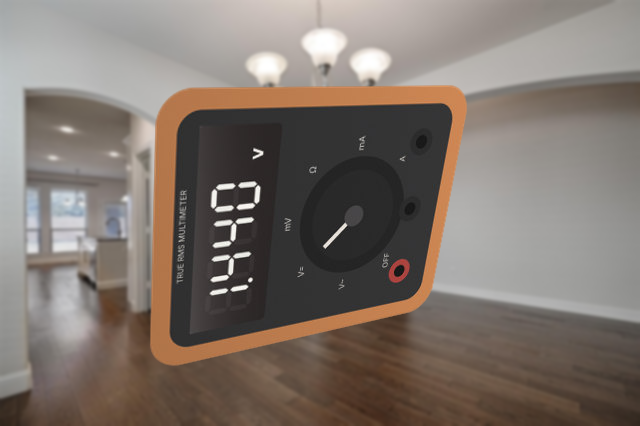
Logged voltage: 1.440 V
